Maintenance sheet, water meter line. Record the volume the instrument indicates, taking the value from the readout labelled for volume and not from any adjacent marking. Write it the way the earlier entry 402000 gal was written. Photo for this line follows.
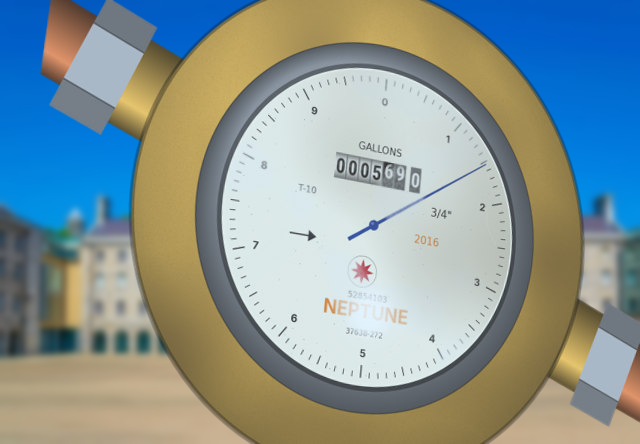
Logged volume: 5691.5 gal
